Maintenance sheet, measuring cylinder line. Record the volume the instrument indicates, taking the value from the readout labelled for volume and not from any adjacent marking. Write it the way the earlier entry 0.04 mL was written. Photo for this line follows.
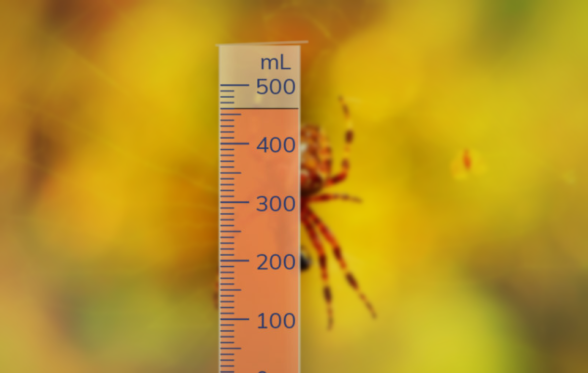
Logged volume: 460 mL
